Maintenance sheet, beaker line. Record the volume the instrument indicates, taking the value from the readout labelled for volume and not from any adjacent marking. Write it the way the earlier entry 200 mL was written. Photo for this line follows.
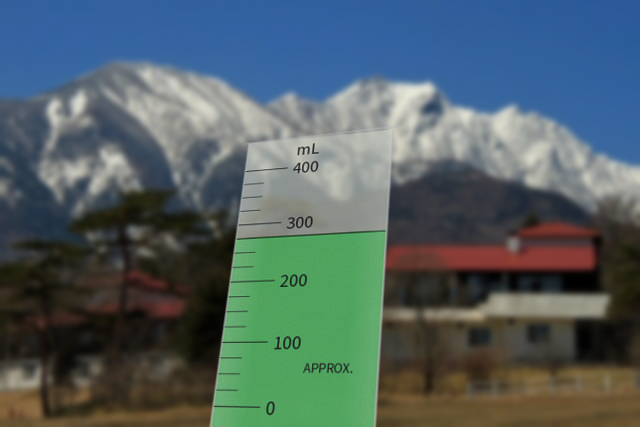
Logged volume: 275 mL
